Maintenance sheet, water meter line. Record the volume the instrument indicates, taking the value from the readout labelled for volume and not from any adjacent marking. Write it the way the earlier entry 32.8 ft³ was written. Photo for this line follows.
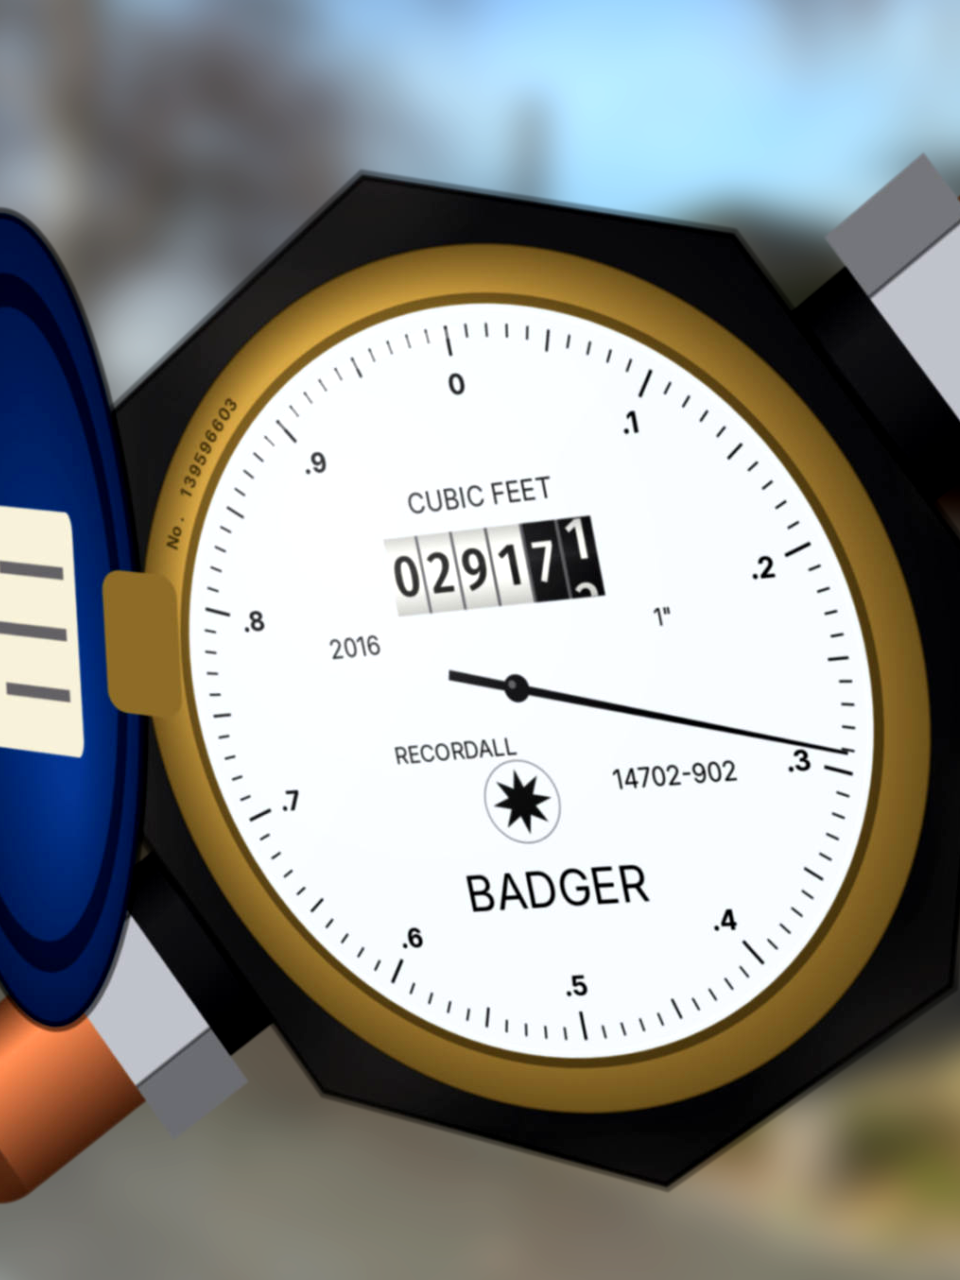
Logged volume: 29171.29 ft³
